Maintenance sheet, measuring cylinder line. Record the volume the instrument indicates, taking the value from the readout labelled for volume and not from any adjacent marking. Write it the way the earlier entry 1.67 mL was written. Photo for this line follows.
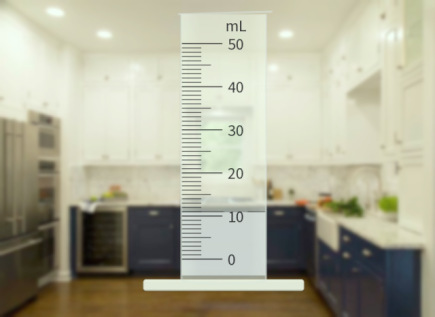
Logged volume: 11 mL
